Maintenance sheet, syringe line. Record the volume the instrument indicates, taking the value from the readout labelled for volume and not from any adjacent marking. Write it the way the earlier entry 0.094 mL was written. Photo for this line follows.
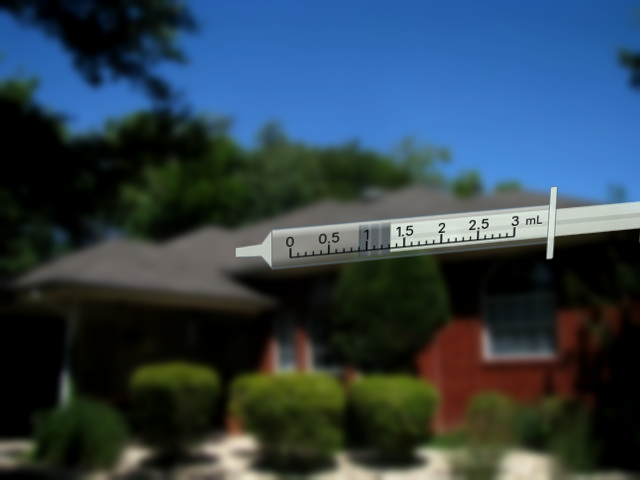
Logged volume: 0.9 mL
